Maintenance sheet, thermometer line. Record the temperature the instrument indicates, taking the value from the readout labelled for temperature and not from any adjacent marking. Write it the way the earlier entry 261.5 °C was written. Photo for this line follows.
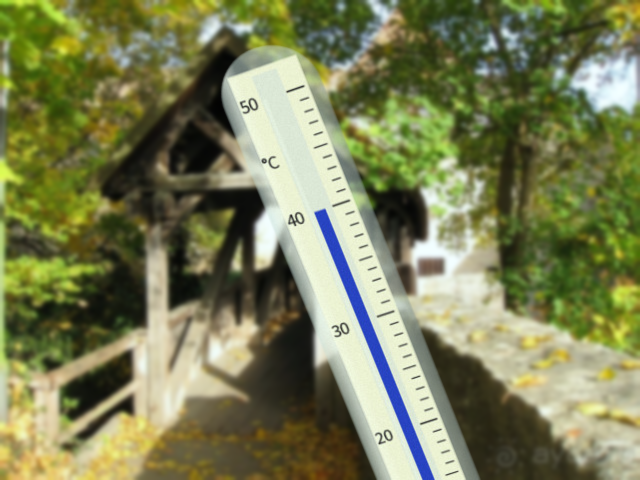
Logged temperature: 40 °C
